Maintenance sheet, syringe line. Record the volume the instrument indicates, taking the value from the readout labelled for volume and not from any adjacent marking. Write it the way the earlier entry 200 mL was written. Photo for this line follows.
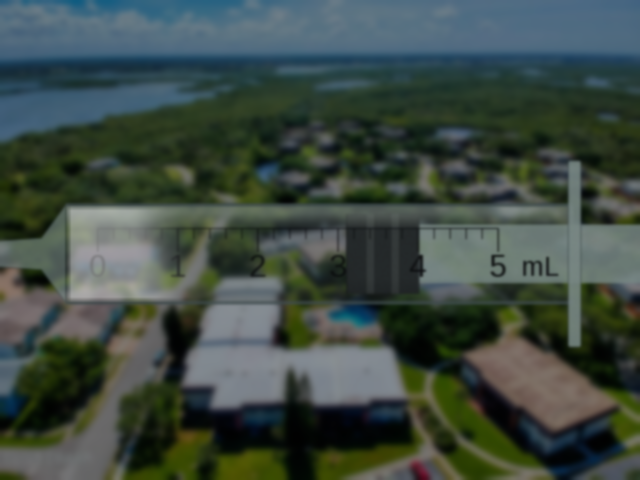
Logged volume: 3.1 mL
